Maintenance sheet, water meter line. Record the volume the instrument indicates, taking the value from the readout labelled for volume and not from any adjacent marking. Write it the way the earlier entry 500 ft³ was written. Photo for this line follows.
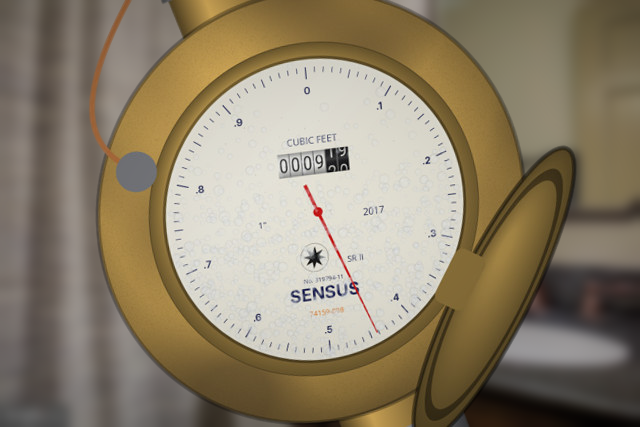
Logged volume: 919.44 ft³
